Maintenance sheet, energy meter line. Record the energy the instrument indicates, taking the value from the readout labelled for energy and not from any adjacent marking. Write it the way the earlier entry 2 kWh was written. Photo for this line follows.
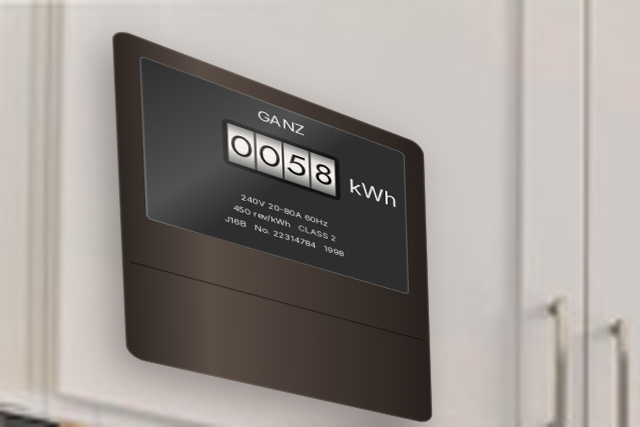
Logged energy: 58 kWh
